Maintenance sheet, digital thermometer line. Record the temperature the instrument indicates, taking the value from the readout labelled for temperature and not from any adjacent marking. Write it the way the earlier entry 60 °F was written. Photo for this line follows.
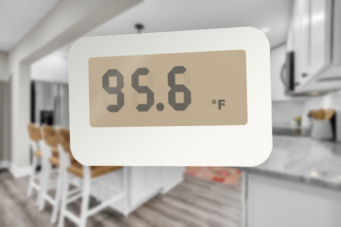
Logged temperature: 95.6 °F
